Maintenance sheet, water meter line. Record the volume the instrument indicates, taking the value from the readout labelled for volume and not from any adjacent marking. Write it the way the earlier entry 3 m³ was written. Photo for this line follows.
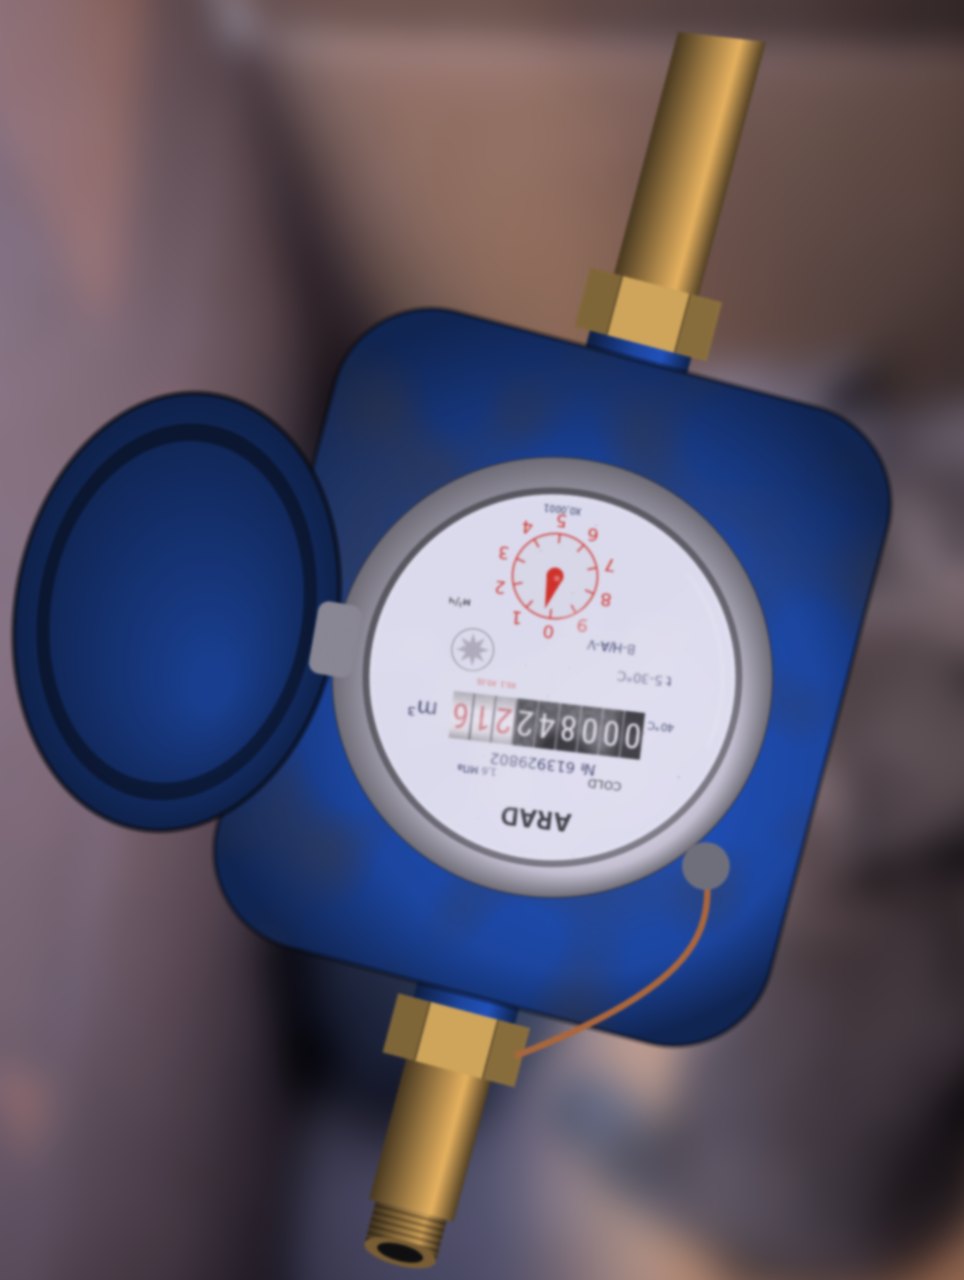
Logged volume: 842.2160 m³
